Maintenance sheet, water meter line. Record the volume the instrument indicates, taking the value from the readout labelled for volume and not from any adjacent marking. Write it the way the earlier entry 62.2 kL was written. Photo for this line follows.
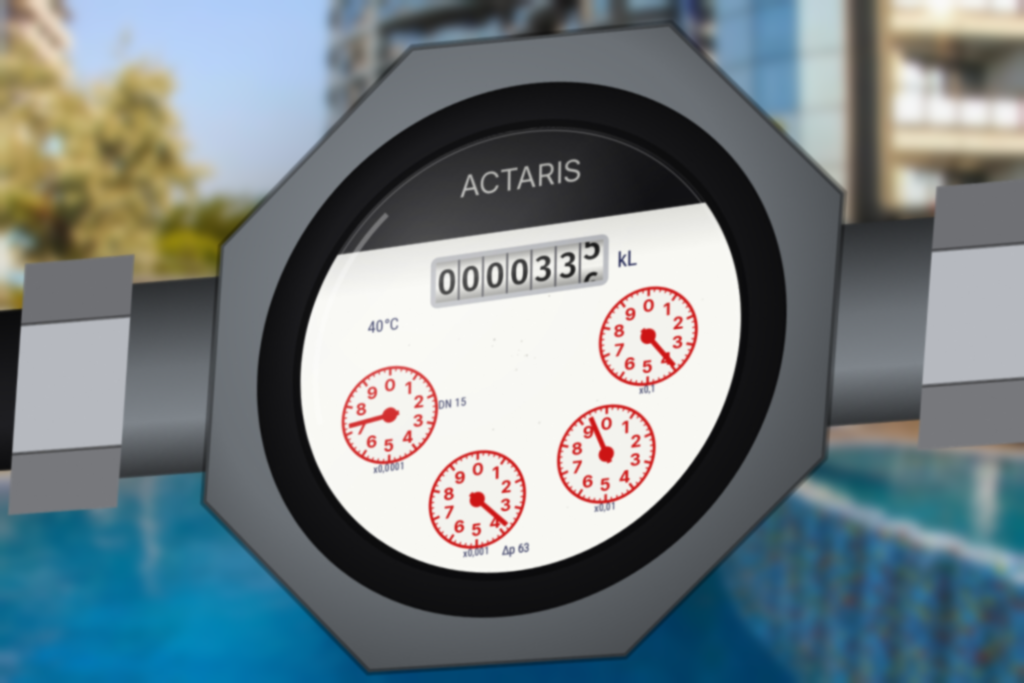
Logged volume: 335.3937 kL
